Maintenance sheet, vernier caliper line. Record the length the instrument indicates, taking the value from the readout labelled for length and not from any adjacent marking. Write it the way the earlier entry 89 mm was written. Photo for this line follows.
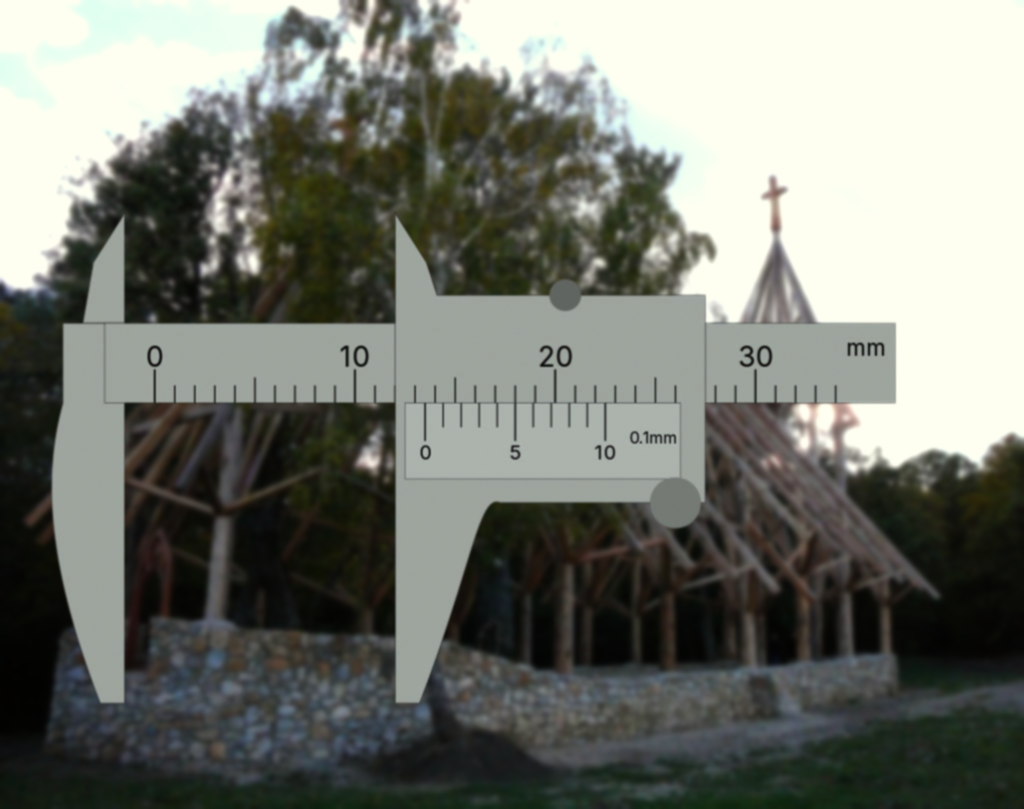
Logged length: 13.5 mm
